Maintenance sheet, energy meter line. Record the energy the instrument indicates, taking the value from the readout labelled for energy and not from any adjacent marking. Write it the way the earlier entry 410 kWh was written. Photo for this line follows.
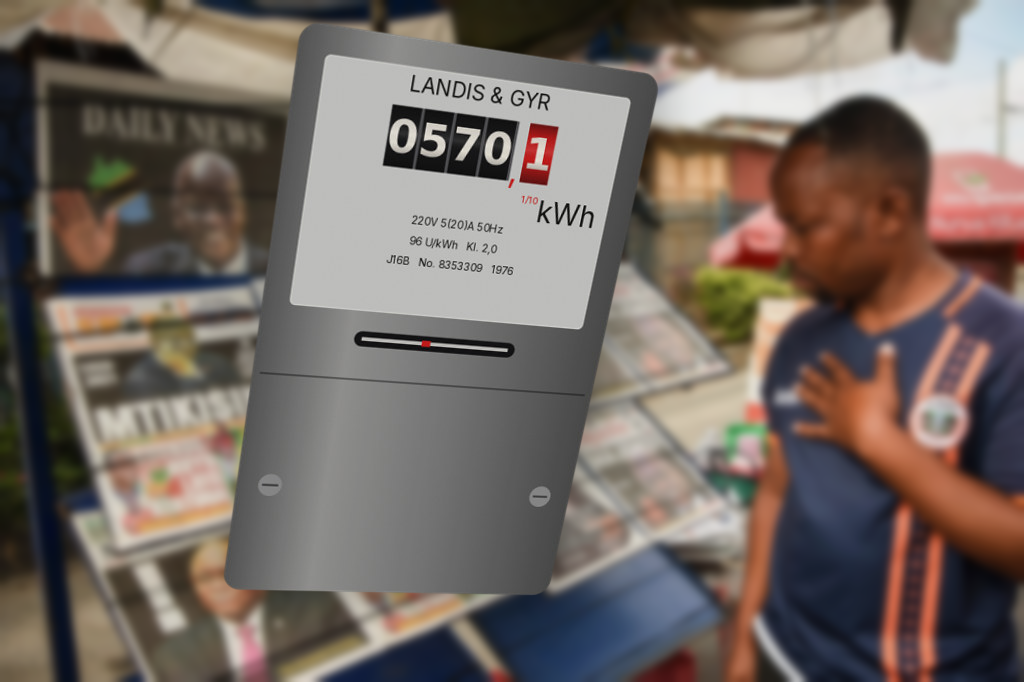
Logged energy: 570.1 kWh
